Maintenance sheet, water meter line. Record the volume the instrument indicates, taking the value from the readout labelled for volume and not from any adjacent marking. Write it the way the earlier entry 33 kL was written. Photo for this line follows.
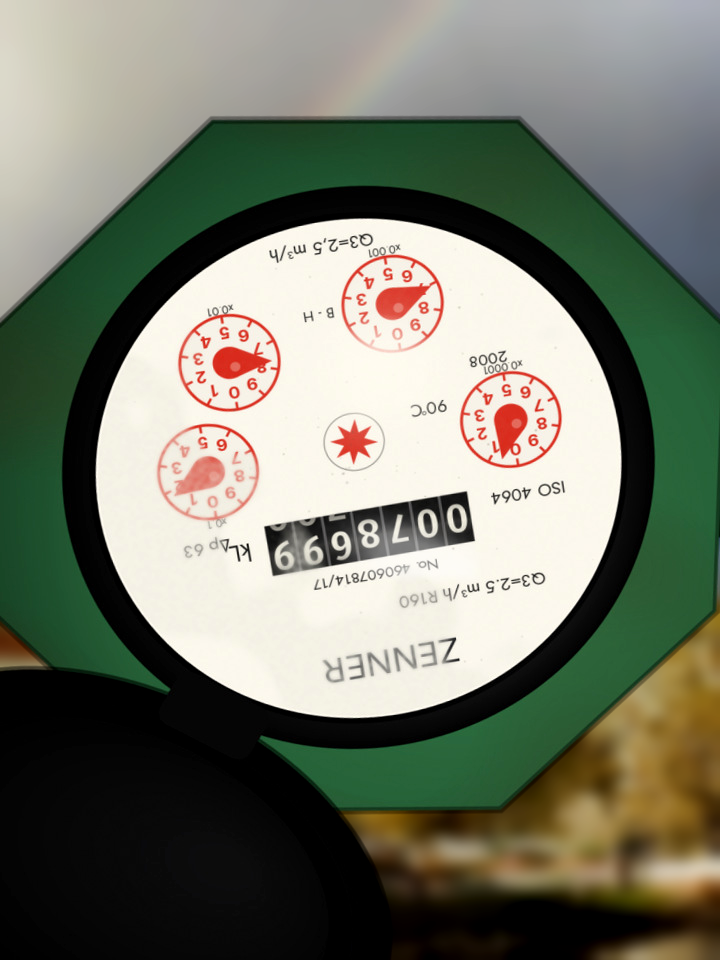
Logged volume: 78699.1770 kL
